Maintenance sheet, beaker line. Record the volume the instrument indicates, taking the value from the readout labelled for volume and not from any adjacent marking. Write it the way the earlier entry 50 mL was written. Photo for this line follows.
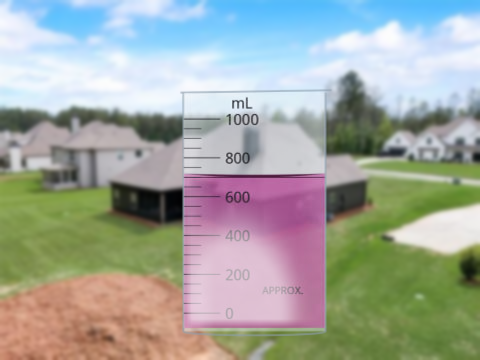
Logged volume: 700 mL
